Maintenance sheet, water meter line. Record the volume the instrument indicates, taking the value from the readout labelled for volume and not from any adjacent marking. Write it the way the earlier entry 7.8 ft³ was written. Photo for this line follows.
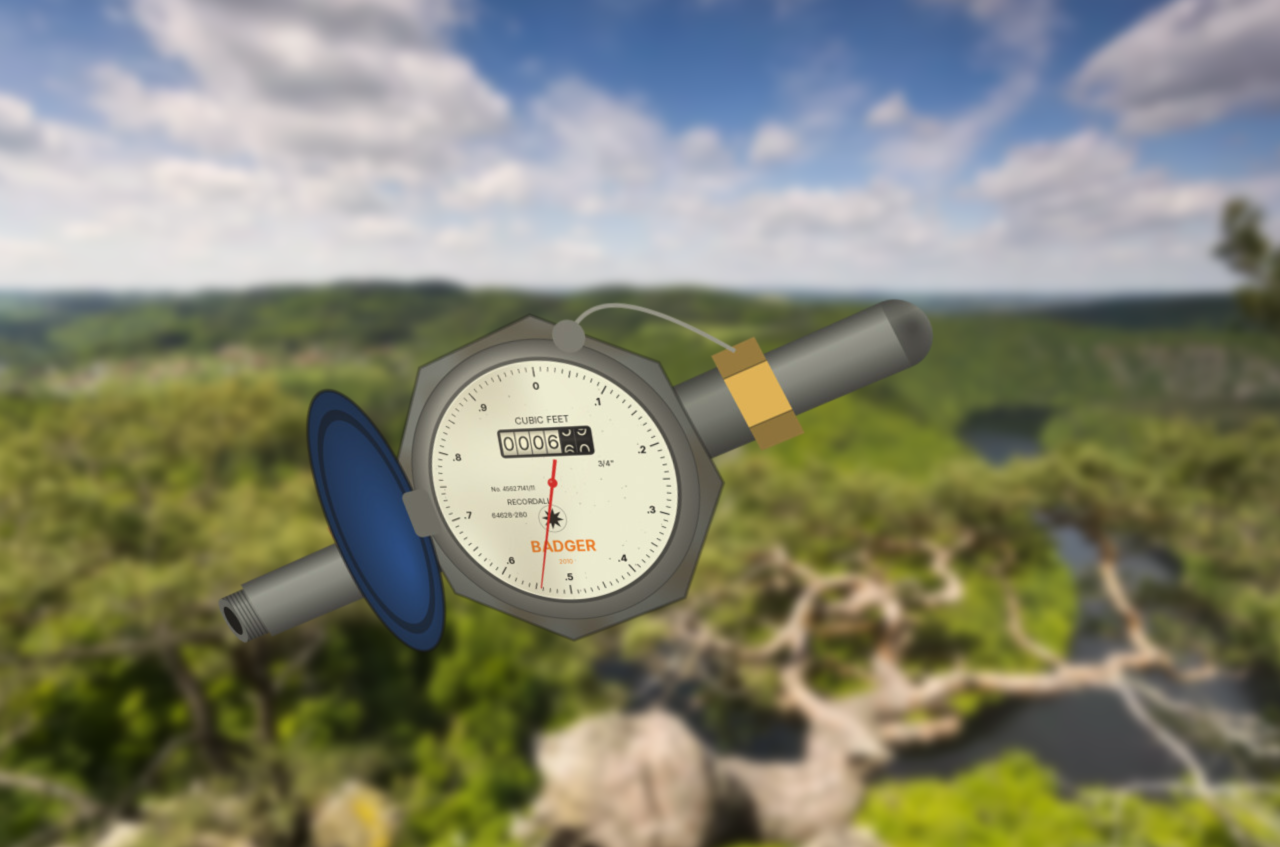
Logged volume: 659.54 ft³
